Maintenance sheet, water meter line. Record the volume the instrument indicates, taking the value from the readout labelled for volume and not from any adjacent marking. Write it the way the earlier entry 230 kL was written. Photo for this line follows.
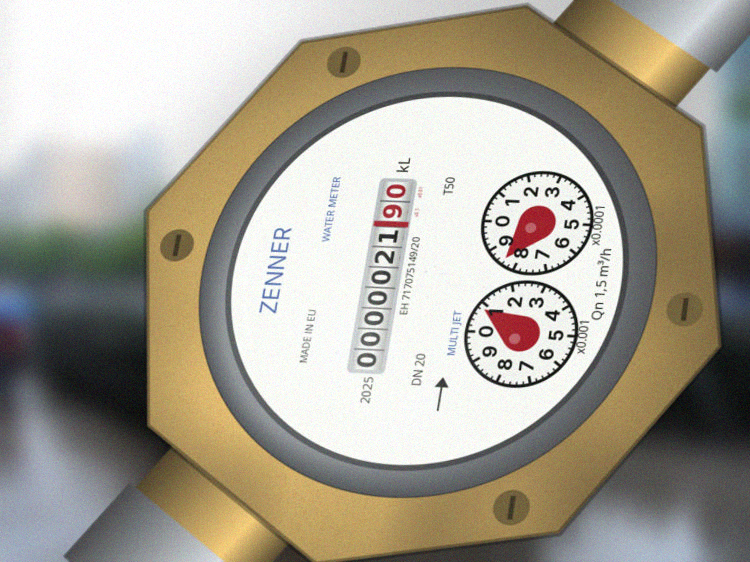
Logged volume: 21.9008 kL
